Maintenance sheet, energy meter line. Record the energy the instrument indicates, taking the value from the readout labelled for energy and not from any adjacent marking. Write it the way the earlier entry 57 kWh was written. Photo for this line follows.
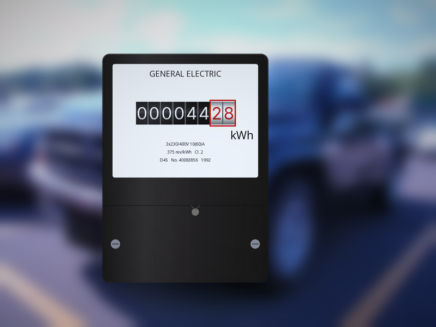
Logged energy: 44.28 kWh
